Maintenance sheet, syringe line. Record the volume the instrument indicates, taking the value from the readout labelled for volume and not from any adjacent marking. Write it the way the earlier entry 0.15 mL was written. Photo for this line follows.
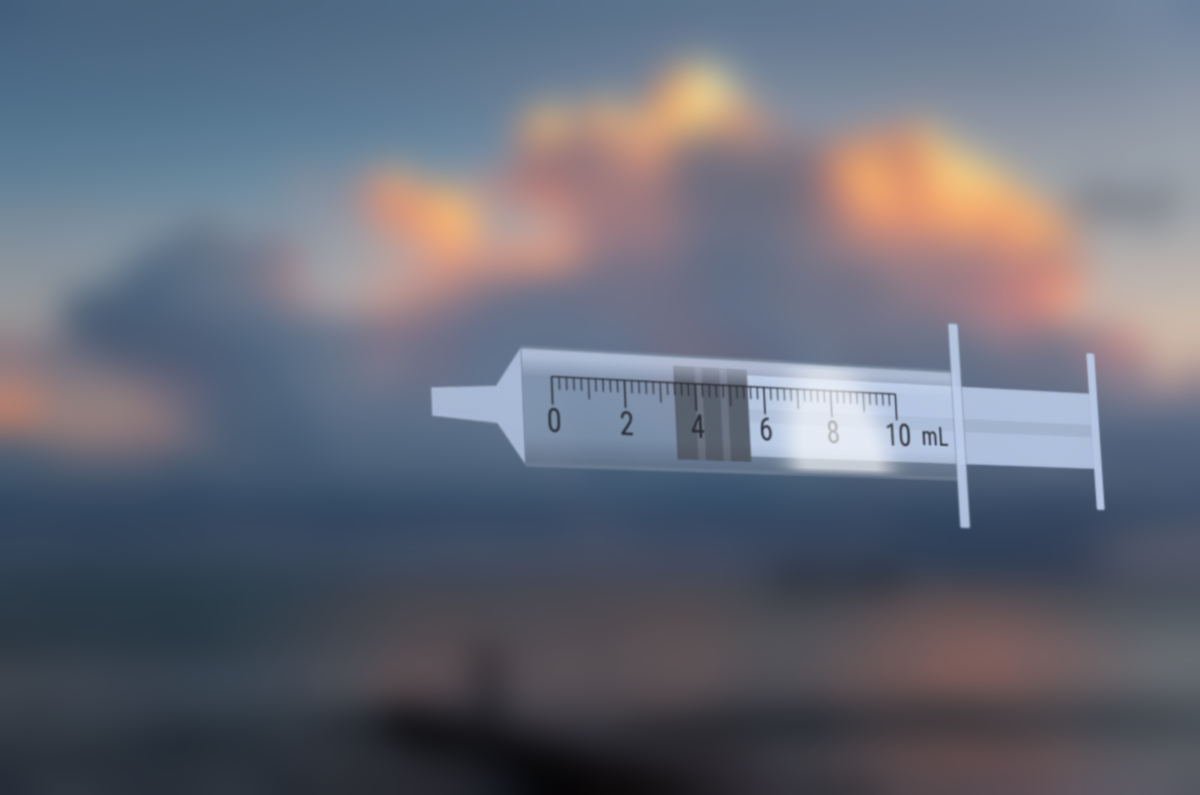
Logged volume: 3.4 mL
